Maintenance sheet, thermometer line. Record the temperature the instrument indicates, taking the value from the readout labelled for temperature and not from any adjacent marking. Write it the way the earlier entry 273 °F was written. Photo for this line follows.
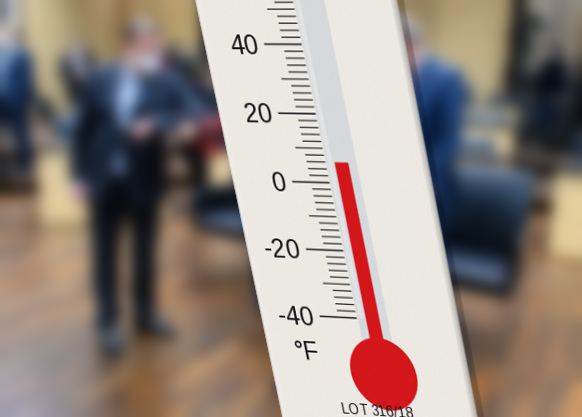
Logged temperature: 6 °F
